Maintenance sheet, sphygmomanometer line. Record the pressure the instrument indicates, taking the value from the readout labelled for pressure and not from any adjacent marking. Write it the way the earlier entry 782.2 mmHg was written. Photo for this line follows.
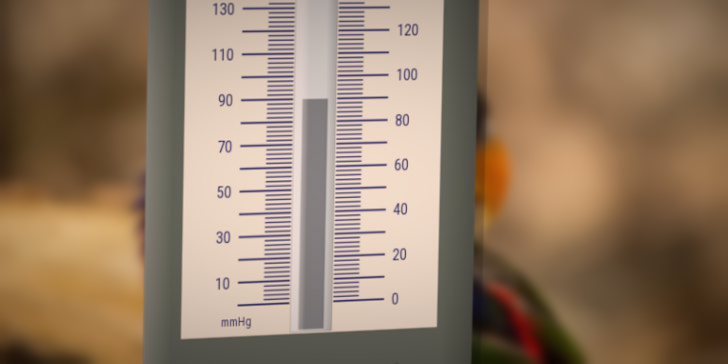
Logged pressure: 90 mmHg
